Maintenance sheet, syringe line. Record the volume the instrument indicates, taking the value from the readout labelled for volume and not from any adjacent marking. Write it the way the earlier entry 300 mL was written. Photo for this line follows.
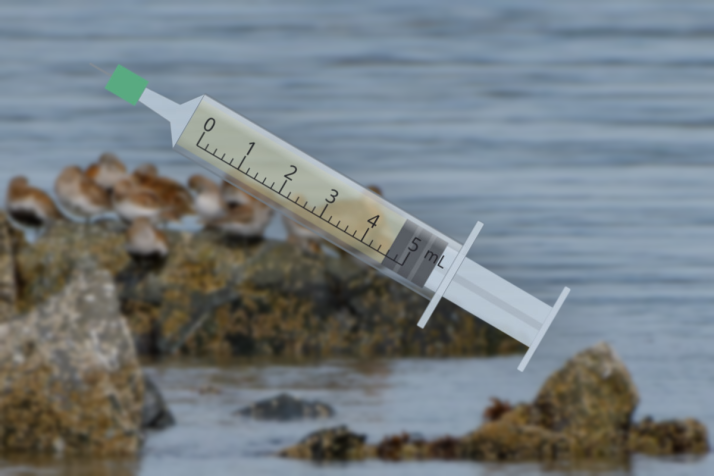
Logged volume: 4.6 mL
